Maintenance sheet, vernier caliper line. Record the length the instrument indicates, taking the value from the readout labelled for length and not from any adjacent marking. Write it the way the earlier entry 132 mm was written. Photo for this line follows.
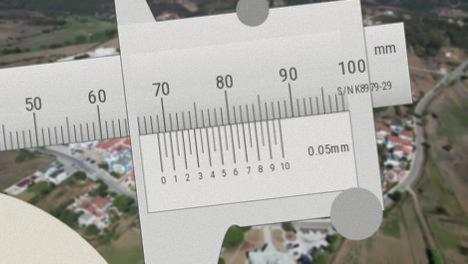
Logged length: 68.8 mm
